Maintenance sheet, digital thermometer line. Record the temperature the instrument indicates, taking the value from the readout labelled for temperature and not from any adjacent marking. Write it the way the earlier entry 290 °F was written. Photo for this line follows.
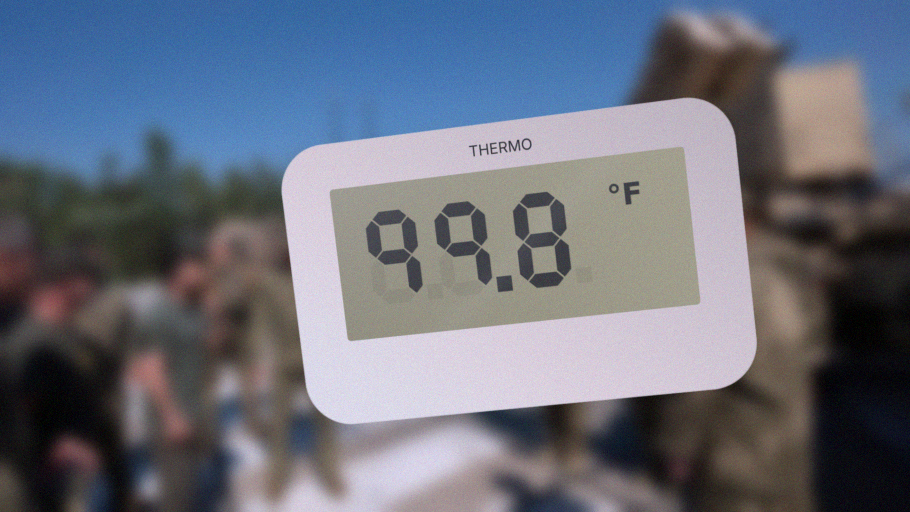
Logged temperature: 99.8 °F
